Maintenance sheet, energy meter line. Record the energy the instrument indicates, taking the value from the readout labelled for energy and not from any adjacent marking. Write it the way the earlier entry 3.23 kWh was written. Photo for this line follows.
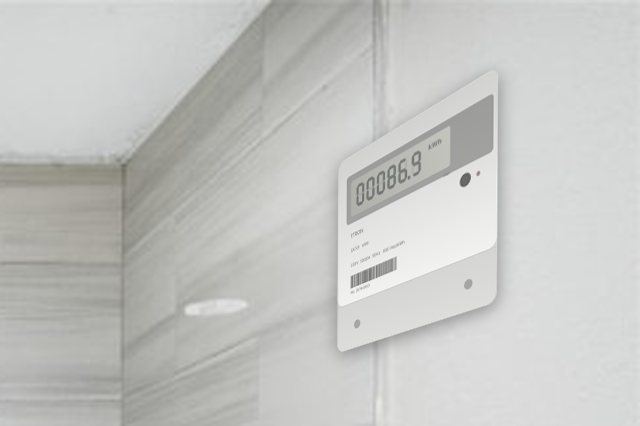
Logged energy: 86.9 kWh
